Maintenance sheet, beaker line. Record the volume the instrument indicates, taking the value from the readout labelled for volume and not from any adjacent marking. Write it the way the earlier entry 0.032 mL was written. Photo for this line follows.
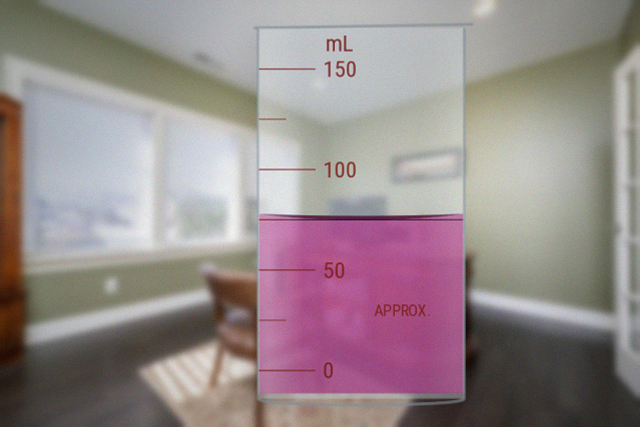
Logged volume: 75 mL
